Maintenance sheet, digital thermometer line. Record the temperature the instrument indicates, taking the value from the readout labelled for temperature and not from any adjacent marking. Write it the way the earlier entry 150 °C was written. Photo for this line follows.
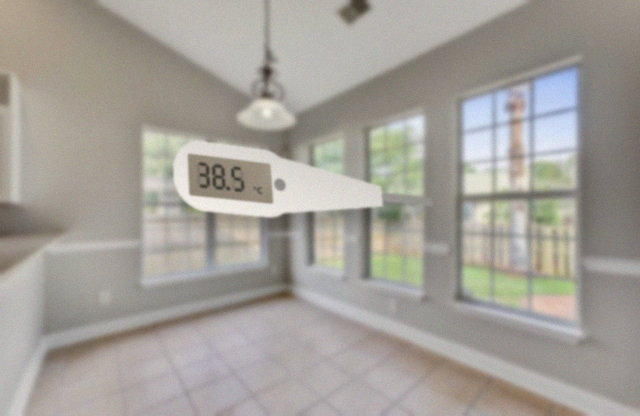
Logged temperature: 38.5 °C
